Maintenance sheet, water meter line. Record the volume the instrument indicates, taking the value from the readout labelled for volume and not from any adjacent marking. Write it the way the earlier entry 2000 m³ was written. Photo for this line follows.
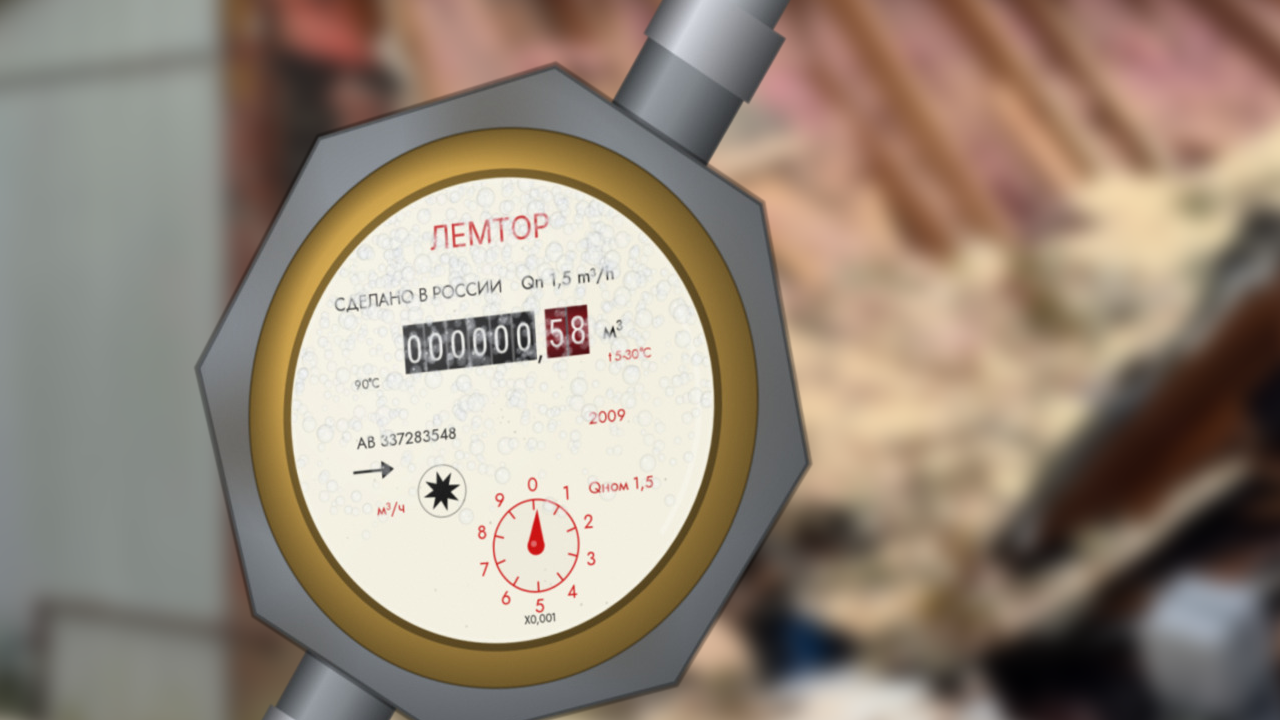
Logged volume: 0.580 m³
